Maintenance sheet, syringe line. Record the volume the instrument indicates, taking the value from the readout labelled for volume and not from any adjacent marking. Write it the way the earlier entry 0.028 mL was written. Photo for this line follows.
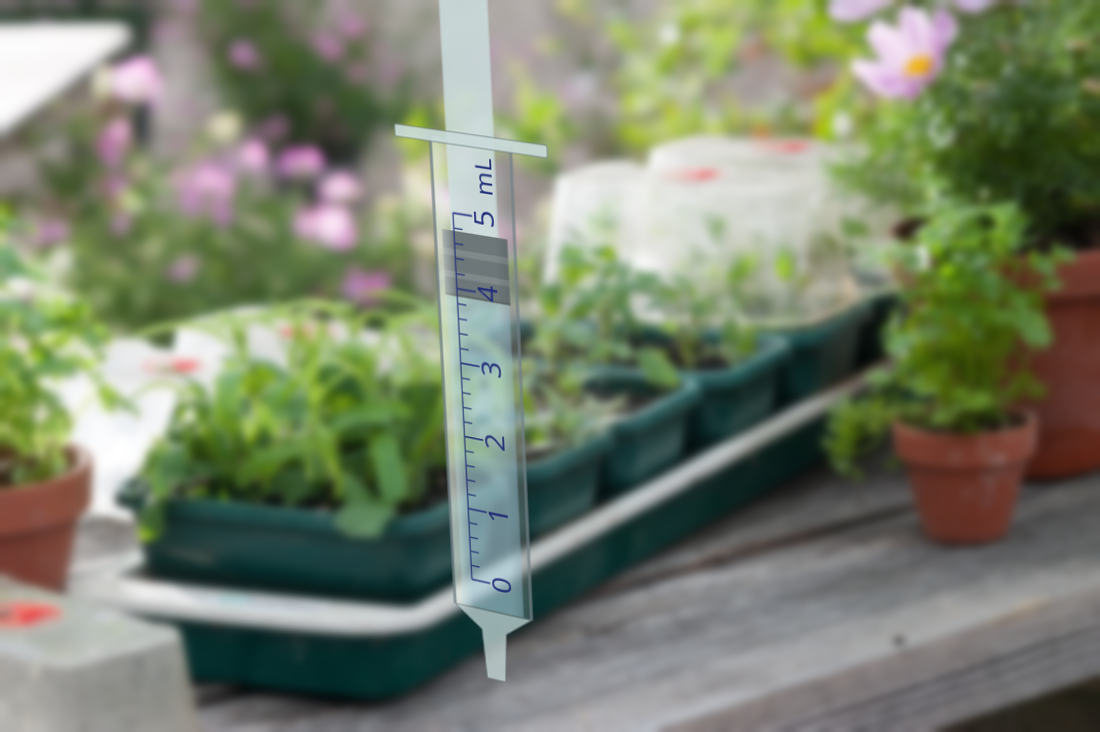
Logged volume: 3.9 mL
